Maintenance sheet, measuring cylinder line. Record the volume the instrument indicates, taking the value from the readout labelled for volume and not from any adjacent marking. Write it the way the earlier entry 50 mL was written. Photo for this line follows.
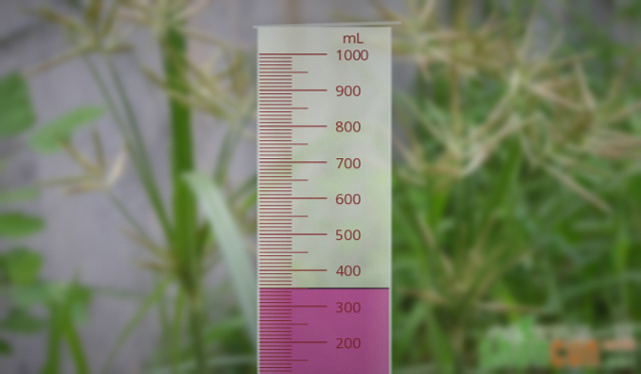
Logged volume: 350 mL
